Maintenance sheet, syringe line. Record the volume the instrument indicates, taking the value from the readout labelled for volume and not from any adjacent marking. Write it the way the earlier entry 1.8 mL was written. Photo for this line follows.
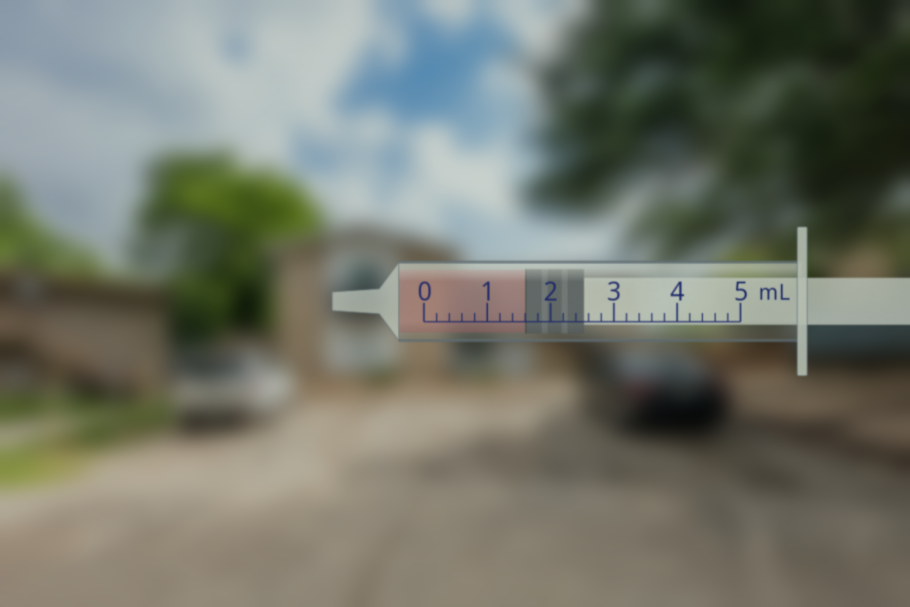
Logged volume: 1.6 mL
